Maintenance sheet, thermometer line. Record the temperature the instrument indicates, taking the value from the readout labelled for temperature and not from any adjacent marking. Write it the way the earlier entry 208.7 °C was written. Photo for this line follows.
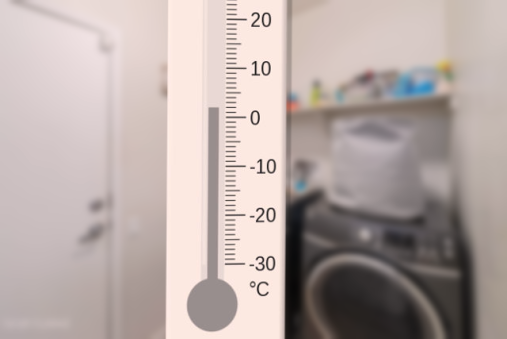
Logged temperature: 2 °C
